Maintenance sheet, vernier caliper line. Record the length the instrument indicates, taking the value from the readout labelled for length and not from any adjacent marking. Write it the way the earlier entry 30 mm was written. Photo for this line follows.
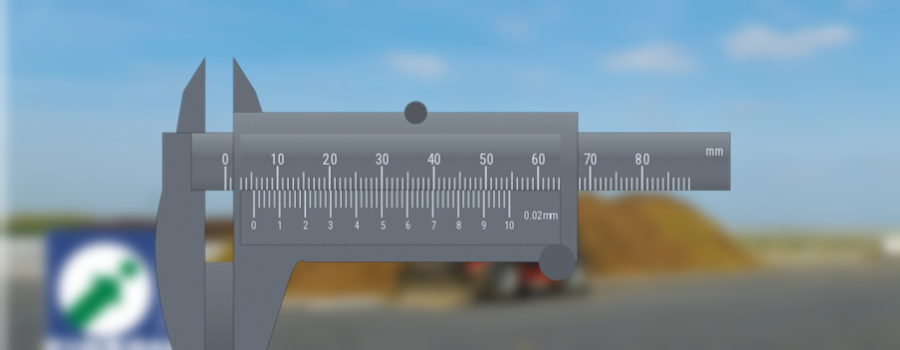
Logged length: 5.5 mm
